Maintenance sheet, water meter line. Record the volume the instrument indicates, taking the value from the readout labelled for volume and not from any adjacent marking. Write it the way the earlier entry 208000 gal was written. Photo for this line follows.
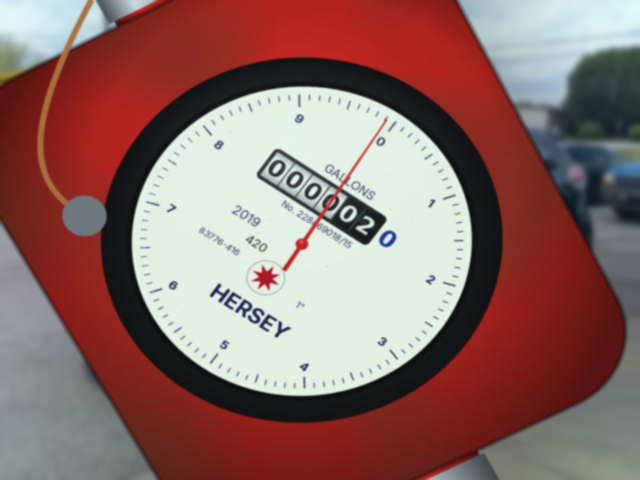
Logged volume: 19.9 gal
